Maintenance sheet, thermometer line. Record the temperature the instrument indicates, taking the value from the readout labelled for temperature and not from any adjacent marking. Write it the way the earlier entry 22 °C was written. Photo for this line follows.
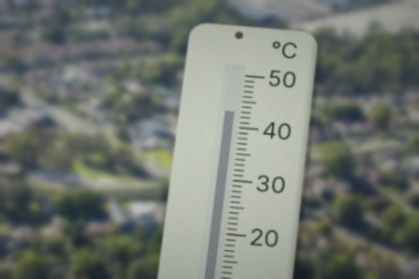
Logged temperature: 43 °C
